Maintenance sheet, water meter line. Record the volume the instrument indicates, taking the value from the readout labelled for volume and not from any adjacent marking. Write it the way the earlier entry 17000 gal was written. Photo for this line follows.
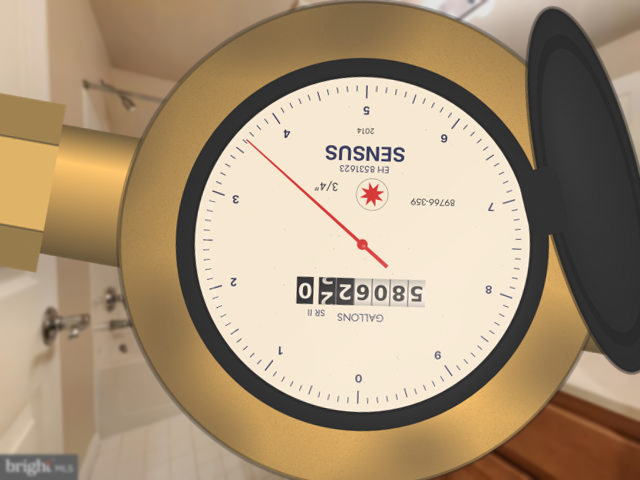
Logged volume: 5806223.6 gal
